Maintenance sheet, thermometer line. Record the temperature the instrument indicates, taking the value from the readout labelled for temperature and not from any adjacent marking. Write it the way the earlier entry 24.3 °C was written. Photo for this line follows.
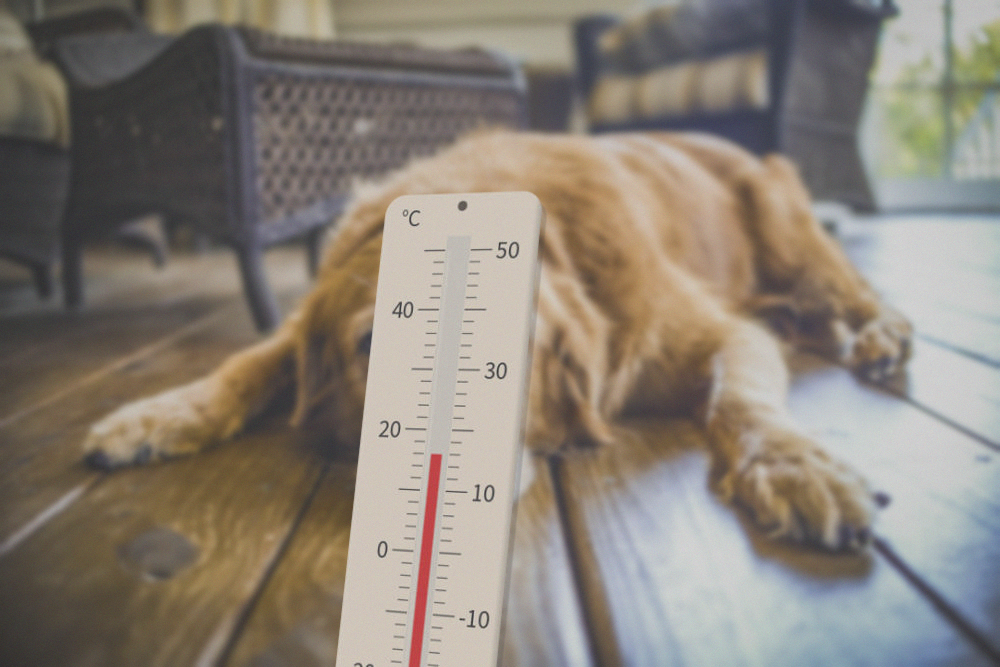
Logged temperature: 16 °C
